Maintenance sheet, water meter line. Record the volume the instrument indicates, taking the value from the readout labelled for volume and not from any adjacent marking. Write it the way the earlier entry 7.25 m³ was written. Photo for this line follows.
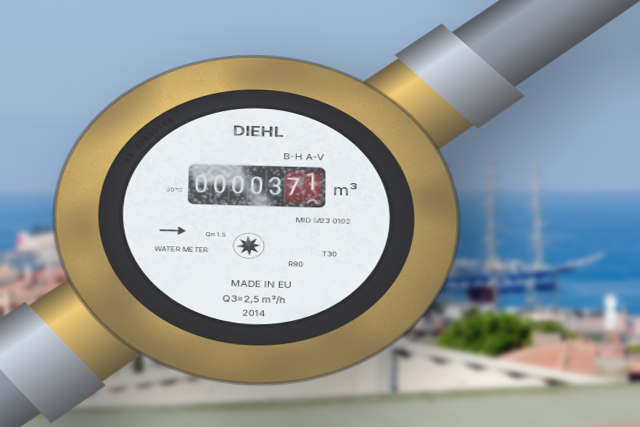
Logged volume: 3.71 m³
